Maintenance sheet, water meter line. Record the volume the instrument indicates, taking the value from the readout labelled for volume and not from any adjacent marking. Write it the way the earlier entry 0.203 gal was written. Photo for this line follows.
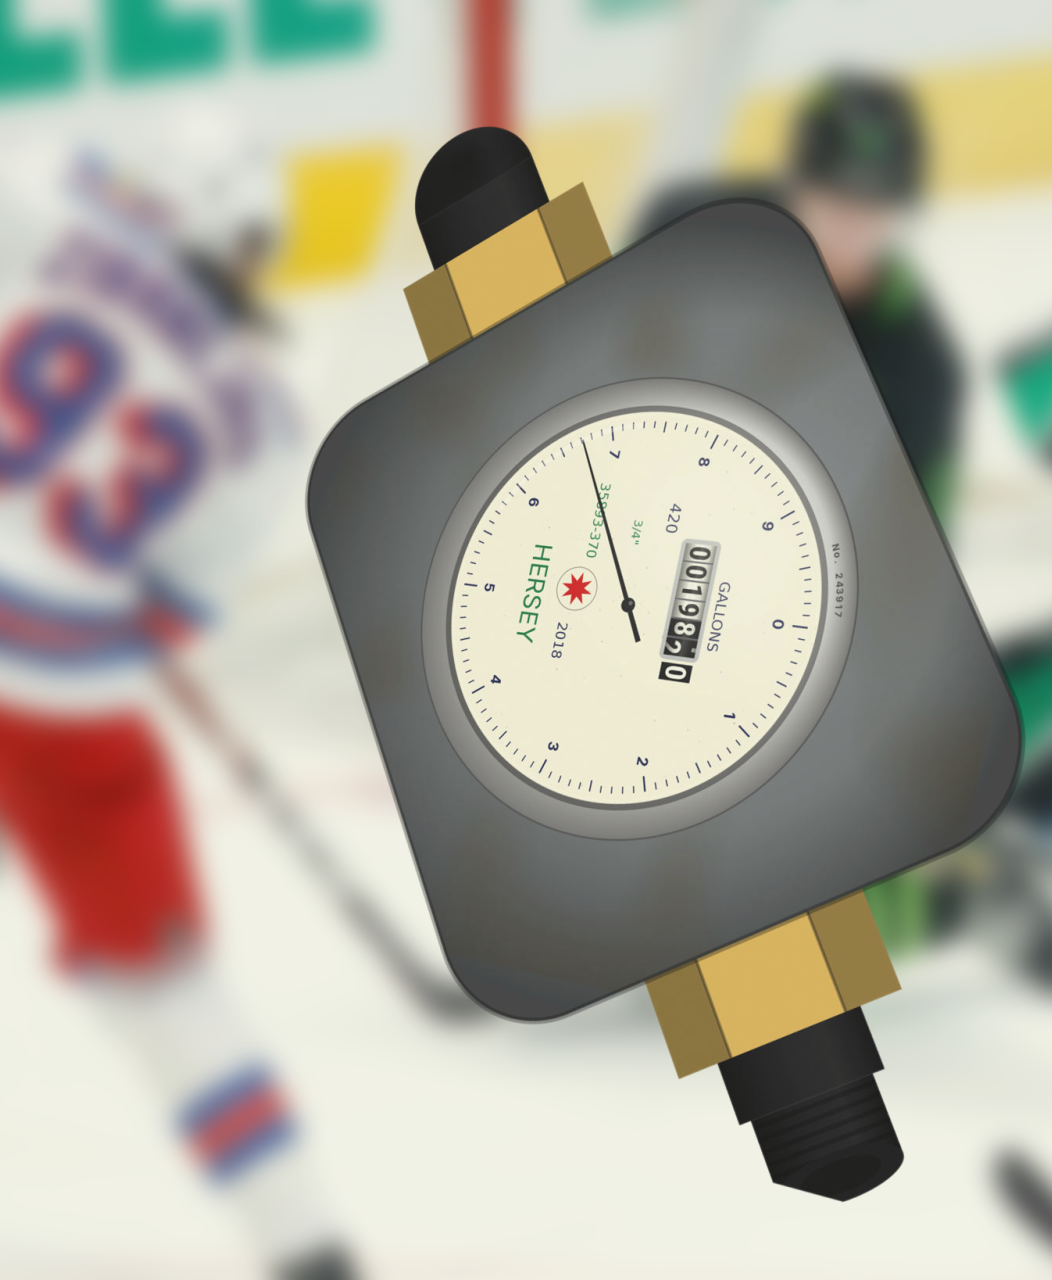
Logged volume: 19816.7 gal
